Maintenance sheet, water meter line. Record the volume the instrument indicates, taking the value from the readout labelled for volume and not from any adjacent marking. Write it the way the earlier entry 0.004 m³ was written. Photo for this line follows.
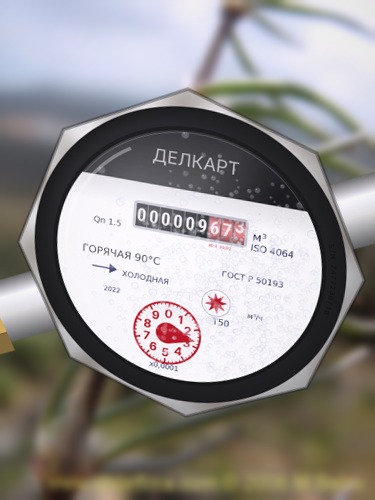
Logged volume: 9.6732 m³
